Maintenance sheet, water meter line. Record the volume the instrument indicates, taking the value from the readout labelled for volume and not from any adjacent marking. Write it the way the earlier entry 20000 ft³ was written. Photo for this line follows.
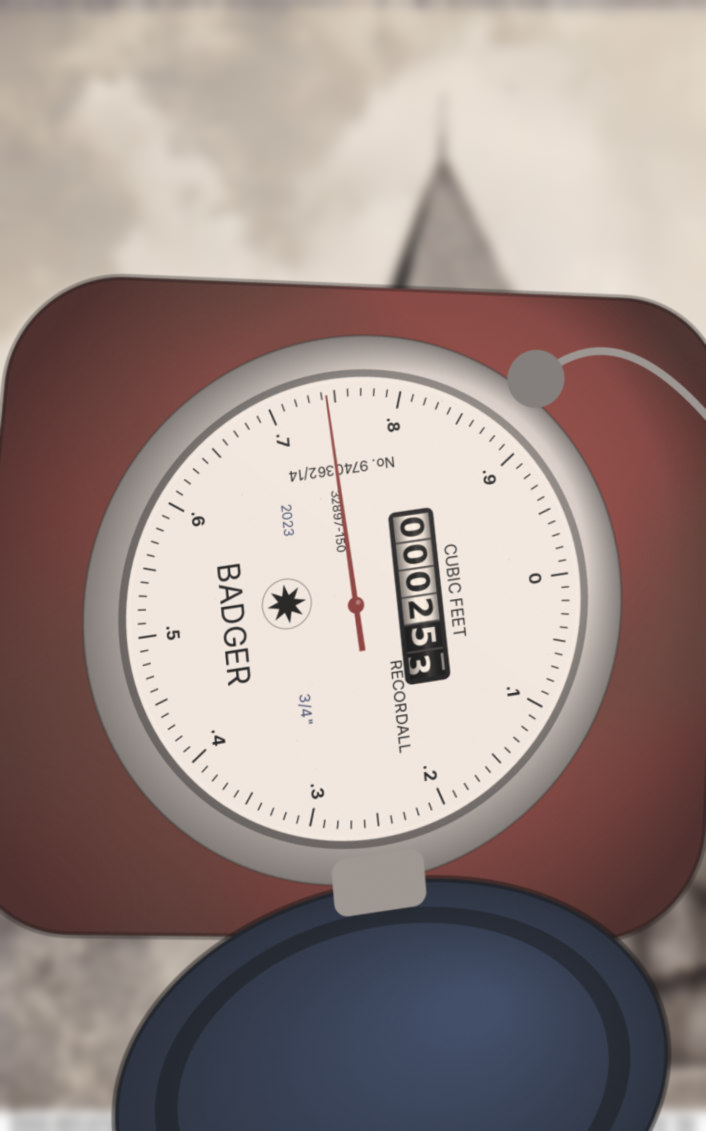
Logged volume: 252.74 ft³
